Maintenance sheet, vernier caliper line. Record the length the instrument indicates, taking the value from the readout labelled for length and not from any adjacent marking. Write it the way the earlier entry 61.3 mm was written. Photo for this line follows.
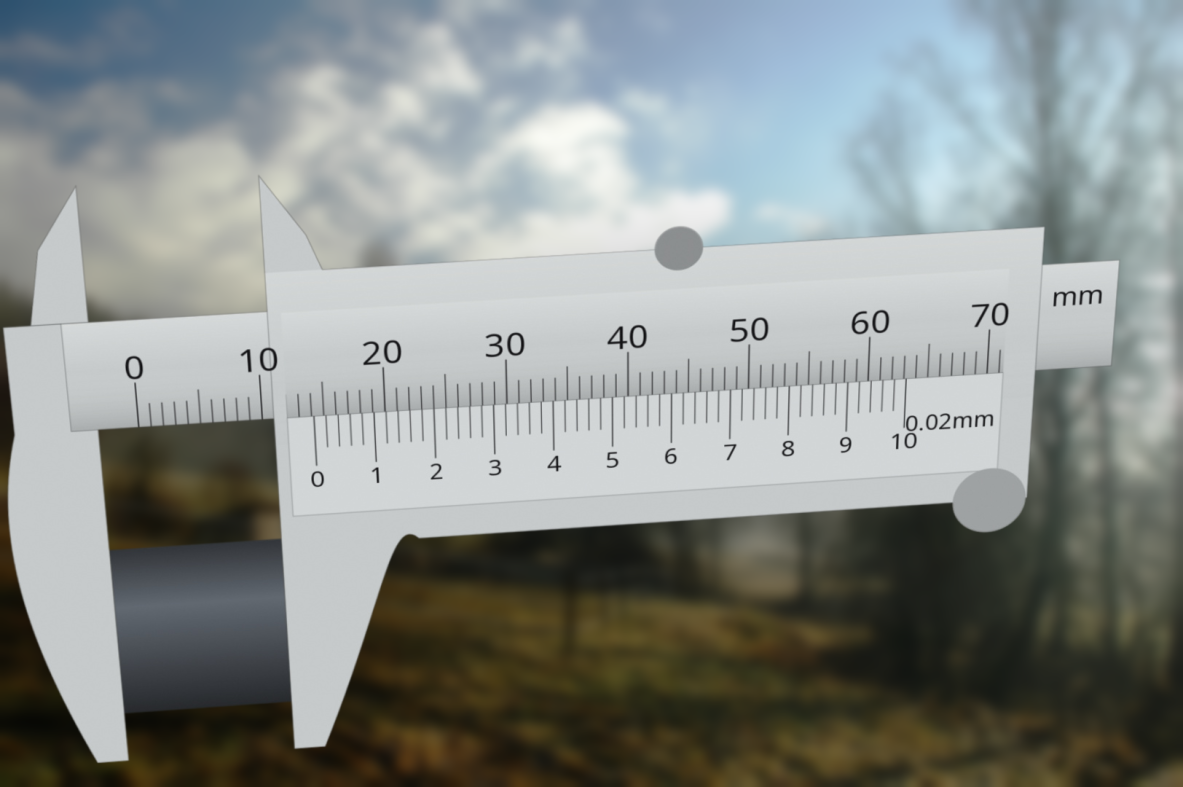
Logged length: 14.2 mm
